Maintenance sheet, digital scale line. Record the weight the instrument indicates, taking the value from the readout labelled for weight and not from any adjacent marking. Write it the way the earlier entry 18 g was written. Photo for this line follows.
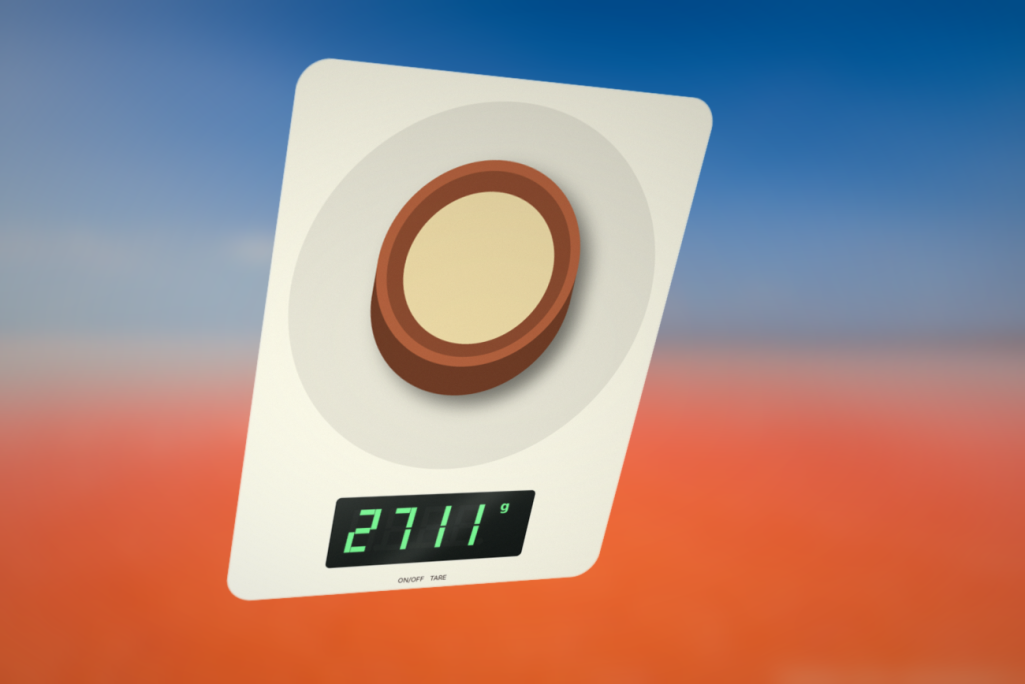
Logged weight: 2711 g
